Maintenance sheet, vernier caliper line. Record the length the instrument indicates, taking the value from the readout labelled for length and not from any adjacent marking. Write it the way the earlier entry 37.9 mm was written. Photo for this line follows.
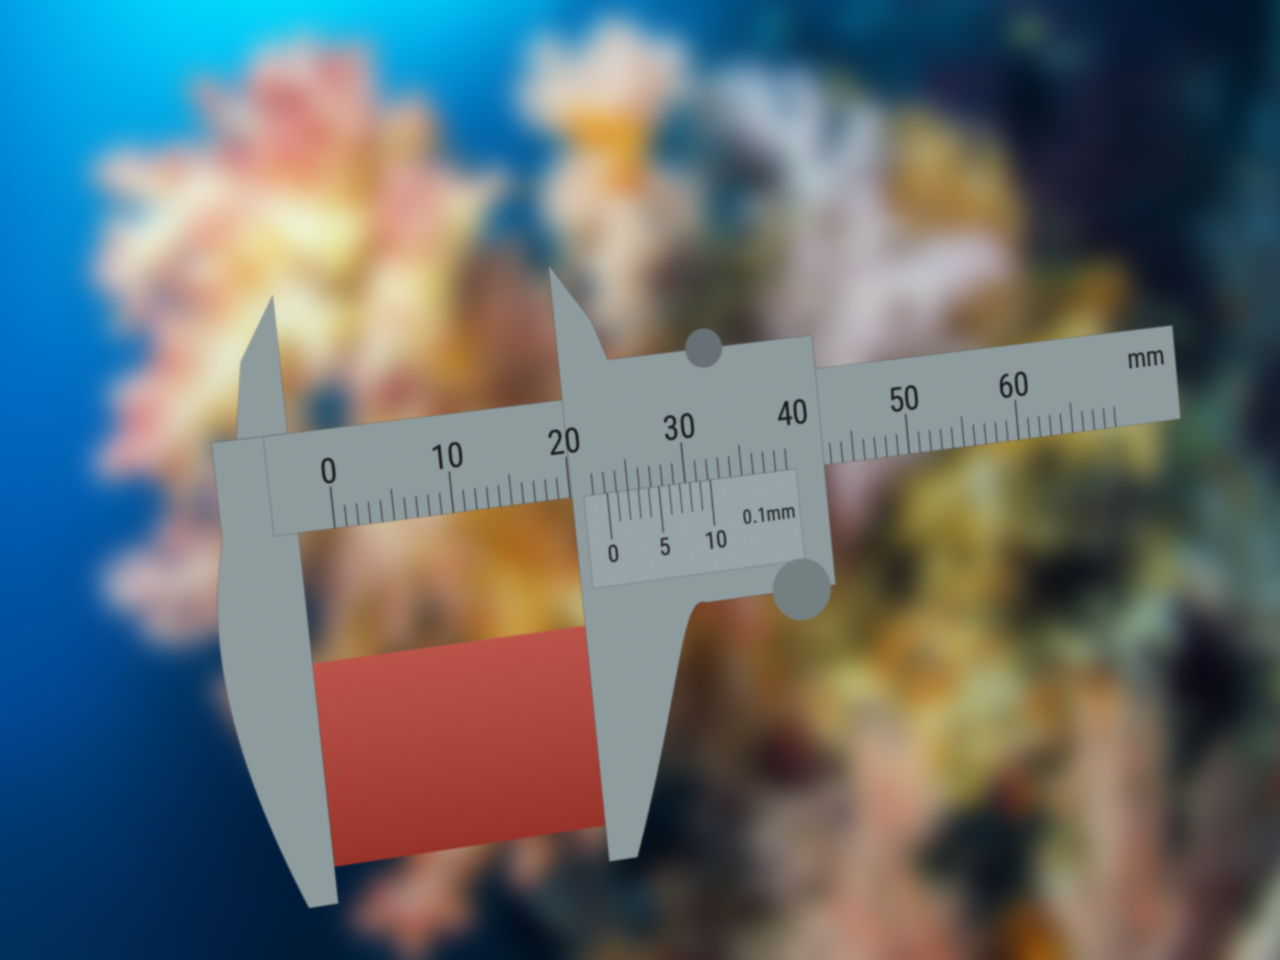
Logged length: 23.2 mm
